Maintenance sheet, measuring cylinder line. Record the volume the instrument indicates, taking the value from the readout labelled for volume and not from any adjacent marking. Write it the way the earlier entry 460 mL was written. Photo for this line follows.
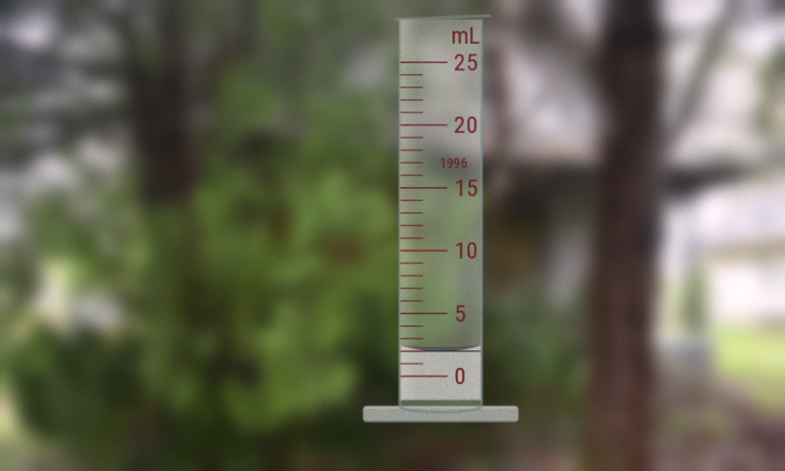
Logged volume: 2 mL
